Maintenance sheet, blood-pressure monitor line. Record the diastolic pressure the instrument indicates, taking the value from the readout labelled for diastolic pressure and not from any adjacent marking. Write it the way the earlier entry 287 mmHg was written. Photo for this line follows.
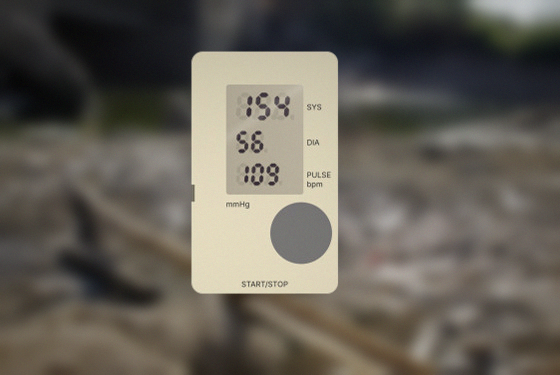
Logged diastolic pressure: 56 mmHg
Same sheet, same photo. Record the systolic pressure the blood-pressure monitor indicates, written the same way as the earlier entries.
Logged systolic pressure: 154 mmHg
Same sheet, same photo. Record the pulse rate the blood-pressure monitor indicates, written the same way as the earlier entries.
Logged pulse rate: 109 bpm
